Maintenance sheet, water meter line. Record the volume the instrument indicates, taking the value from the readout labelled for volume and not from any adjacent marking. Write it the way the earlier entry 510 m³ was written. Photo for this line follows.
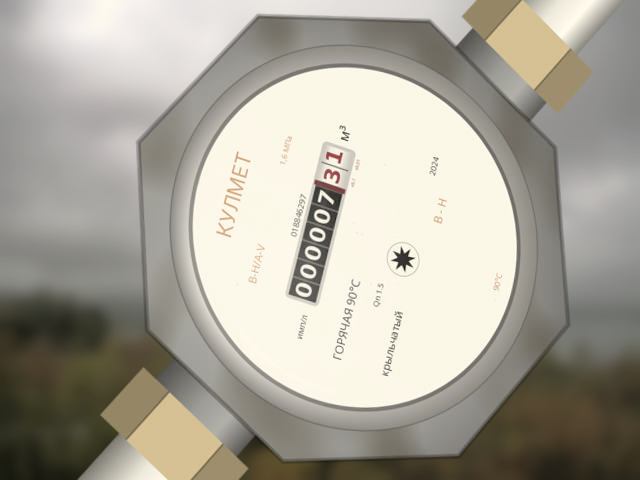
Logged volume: 7.31 m³
